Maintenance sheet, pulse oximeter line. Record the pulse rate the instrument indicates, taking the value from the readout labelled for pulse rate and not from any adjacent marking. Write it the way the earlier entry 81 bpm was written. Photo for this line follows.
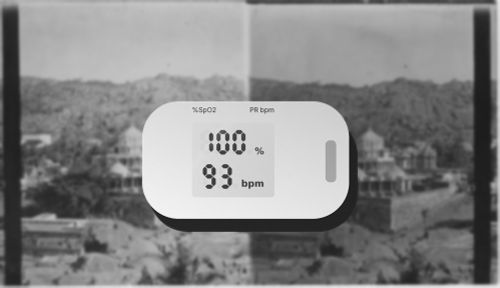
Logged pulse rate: 93 bpm
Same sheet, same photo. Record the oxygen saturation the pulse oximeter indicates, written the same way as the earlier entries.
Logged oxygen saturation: 100 %
